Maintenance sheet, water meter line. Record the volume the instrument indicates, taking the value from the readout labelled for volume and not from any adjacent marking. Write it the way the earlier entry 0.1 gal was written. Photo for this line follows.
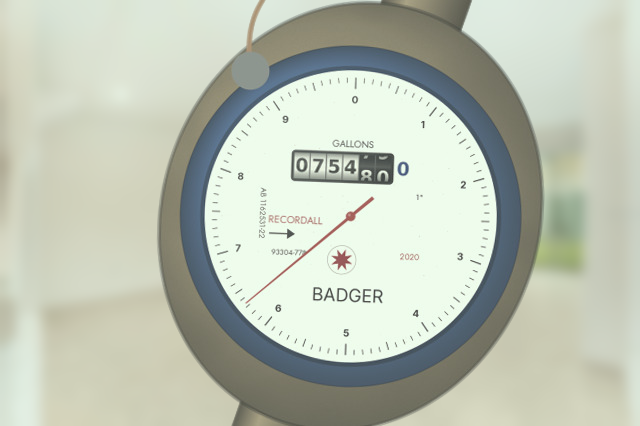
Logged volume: 754796.3 gal
